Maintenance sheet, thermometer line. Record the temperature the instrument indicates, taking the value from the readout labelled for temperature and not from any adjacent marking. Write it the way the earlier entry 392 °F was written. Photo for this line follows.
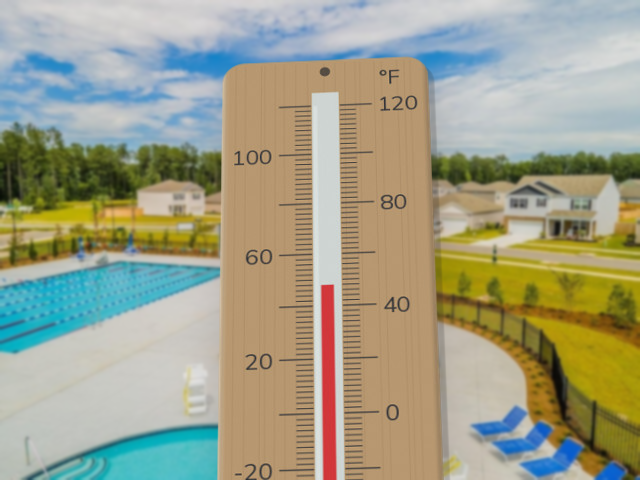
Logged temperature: 48 °F
